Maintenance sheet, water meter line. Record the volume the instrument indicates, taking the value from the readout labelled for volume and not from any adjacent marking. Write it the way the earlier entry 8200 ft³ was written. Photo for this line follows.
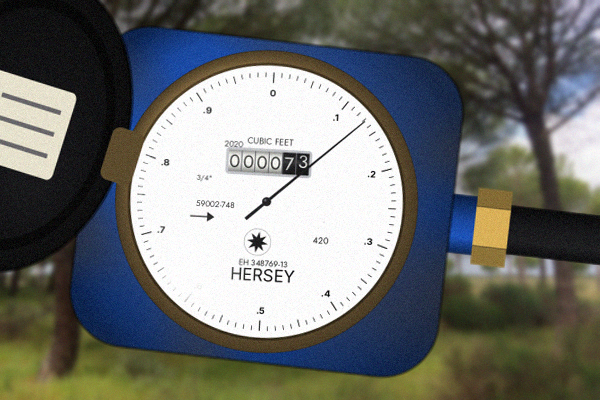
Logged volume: 73.13 ft³
